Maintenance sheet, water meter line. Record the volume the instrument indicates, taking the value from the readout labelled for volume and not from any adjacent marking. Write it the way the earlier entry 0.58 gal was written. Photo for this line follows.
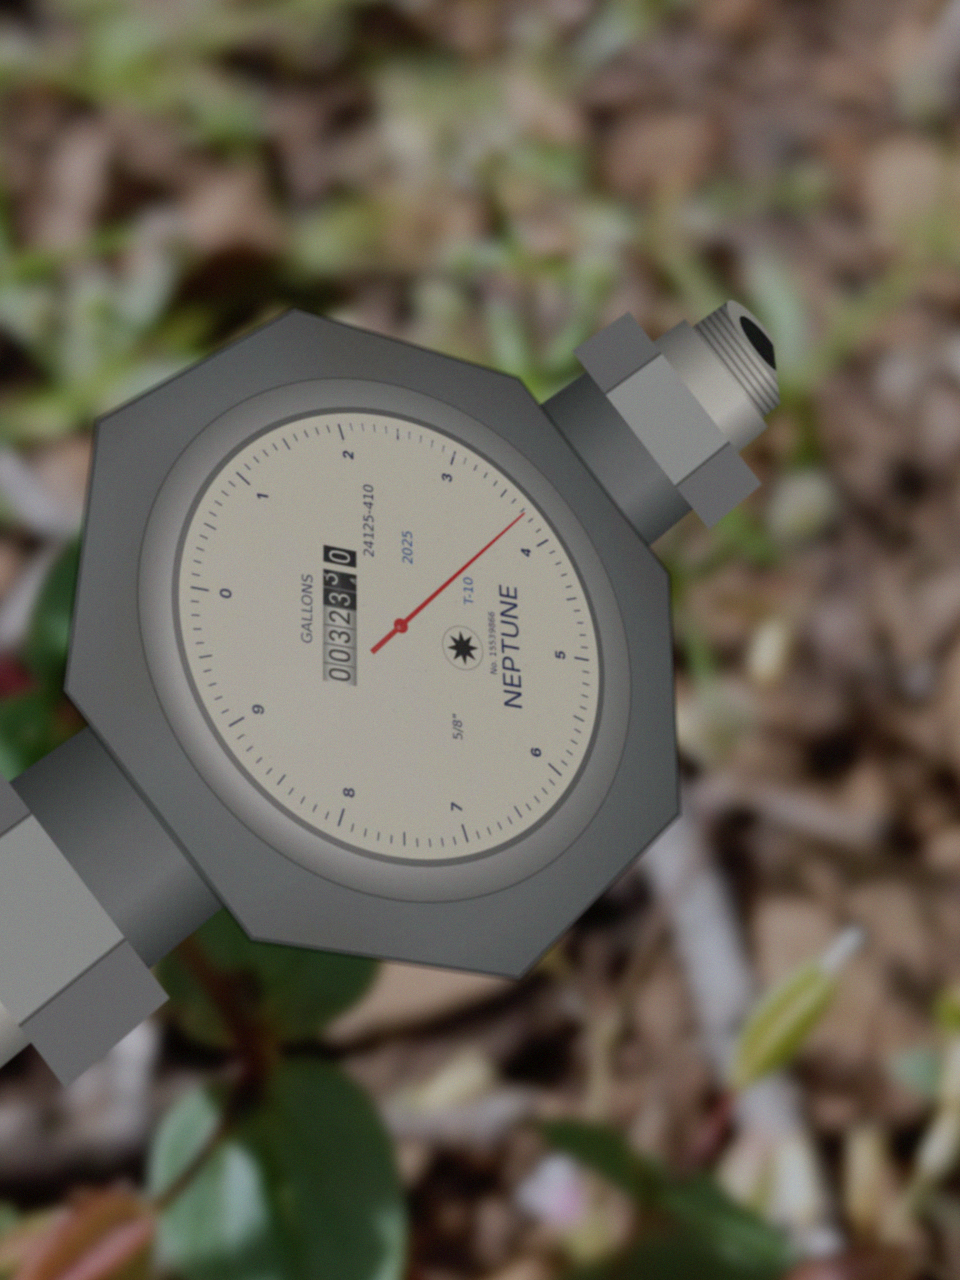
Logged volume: 32333.7 gal
